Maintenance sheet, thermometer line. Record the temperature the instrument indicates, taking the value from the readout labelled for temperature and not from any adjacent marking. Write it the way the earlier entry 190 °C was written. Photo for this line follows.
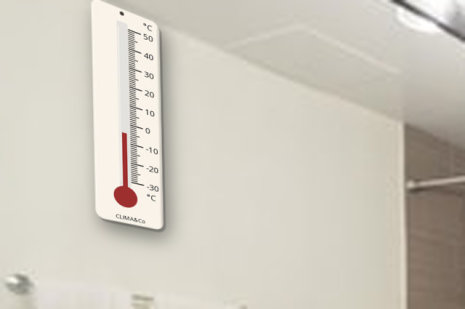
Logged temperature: -5 °C
